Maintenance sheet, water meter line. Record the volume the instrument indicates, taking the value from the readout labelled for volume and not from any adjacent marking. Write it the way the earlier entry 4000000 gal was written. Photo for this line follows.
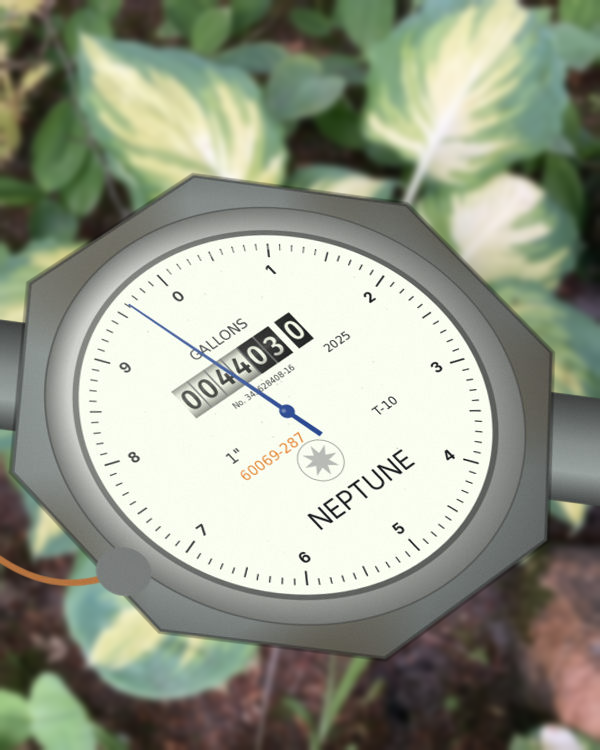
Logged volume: 44029.6 gal
